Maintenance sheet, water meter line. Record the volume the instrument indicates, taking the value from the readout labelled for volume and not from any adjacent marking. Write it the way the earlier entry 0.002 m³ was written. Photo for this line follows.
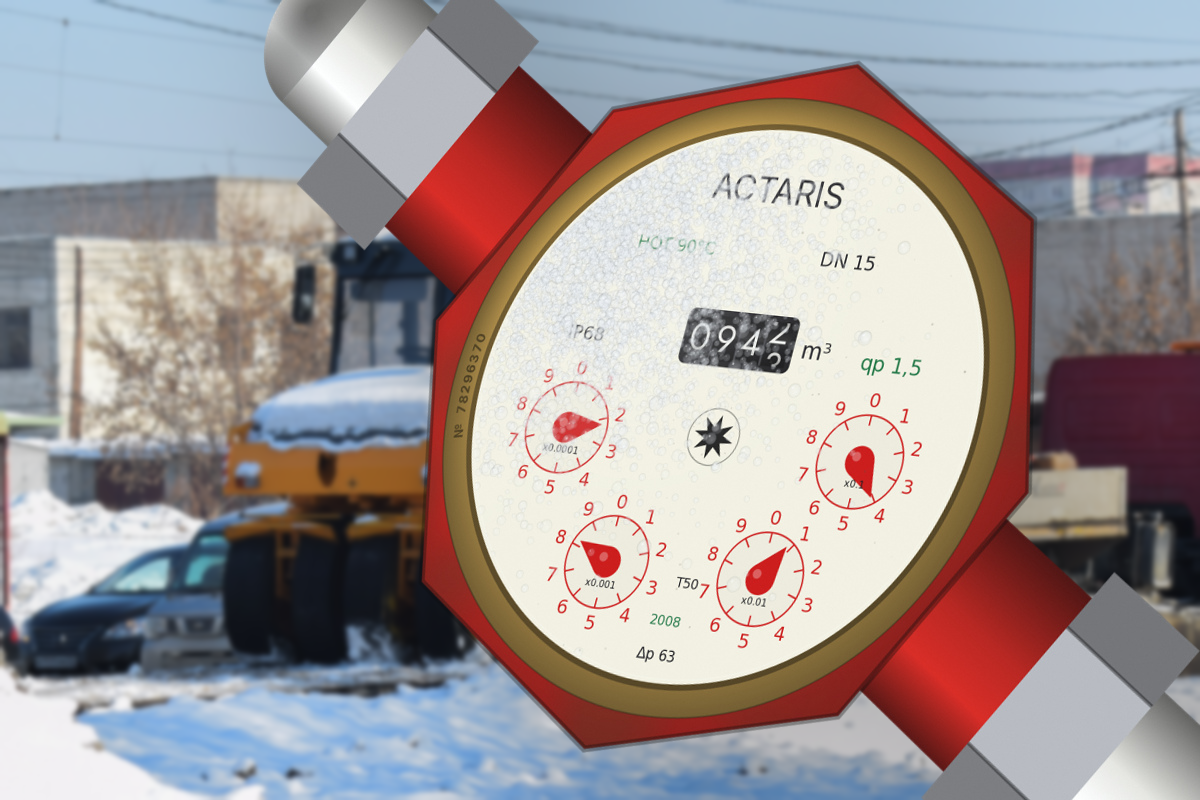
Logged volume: 942.4082 m³
